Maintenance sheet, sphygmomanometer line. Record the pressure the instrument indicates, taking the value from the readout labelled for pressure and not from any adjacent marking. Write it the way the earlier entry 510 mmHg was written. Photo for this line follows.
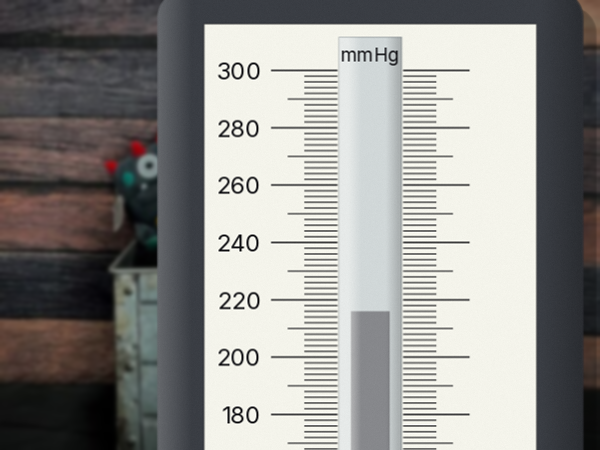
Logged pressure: 216 mmHg
